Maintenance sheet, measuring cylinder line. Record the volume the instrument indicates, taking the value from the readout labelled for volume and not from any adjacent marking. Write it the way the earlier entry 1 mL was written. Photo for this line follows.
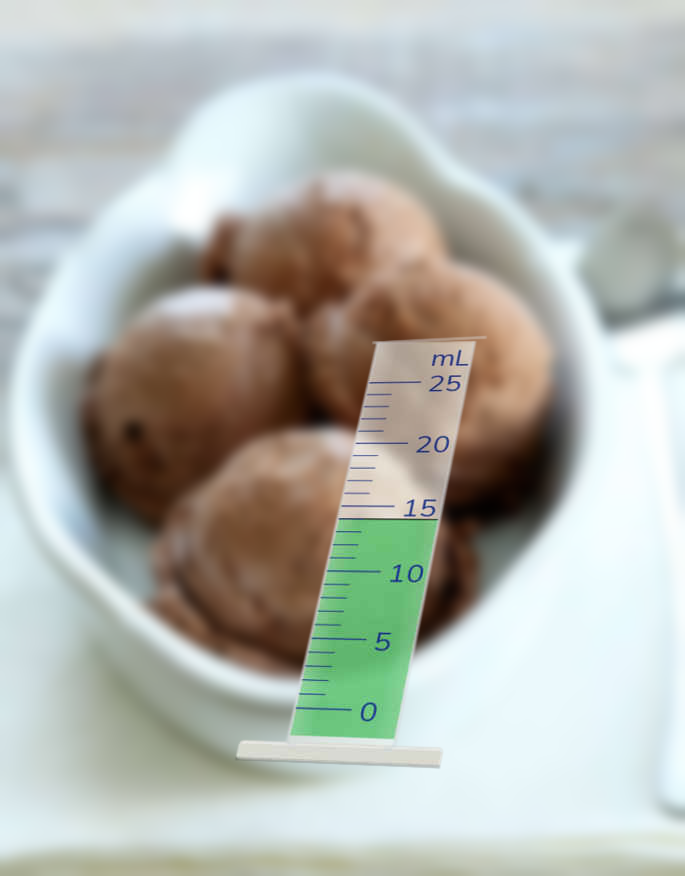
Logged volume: 14 mL
